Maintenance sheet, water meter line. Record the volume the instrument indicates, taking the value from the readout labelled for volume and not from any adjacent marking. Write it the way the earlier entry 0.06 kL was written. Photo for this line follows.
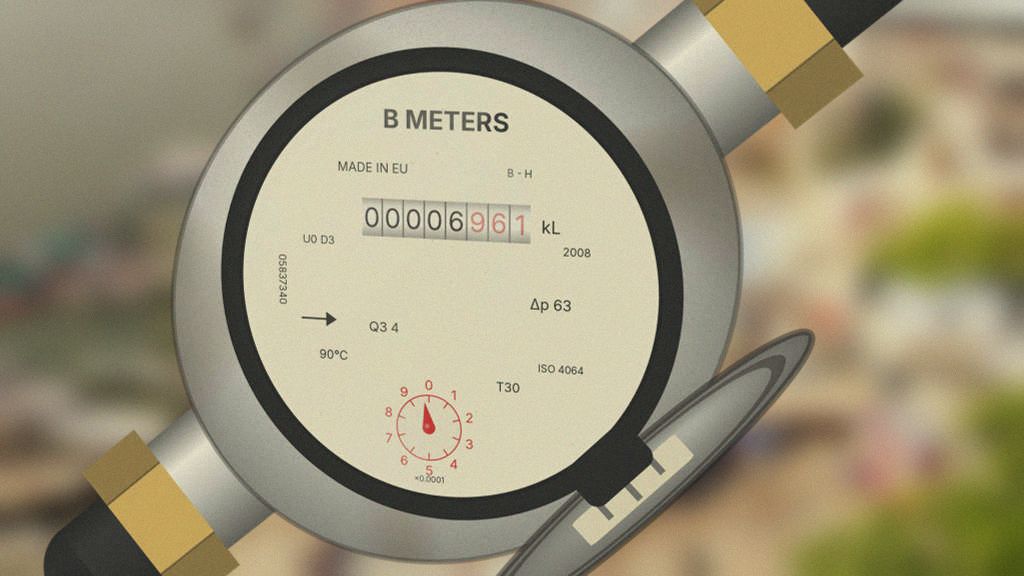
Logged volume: 6.9609 kL
